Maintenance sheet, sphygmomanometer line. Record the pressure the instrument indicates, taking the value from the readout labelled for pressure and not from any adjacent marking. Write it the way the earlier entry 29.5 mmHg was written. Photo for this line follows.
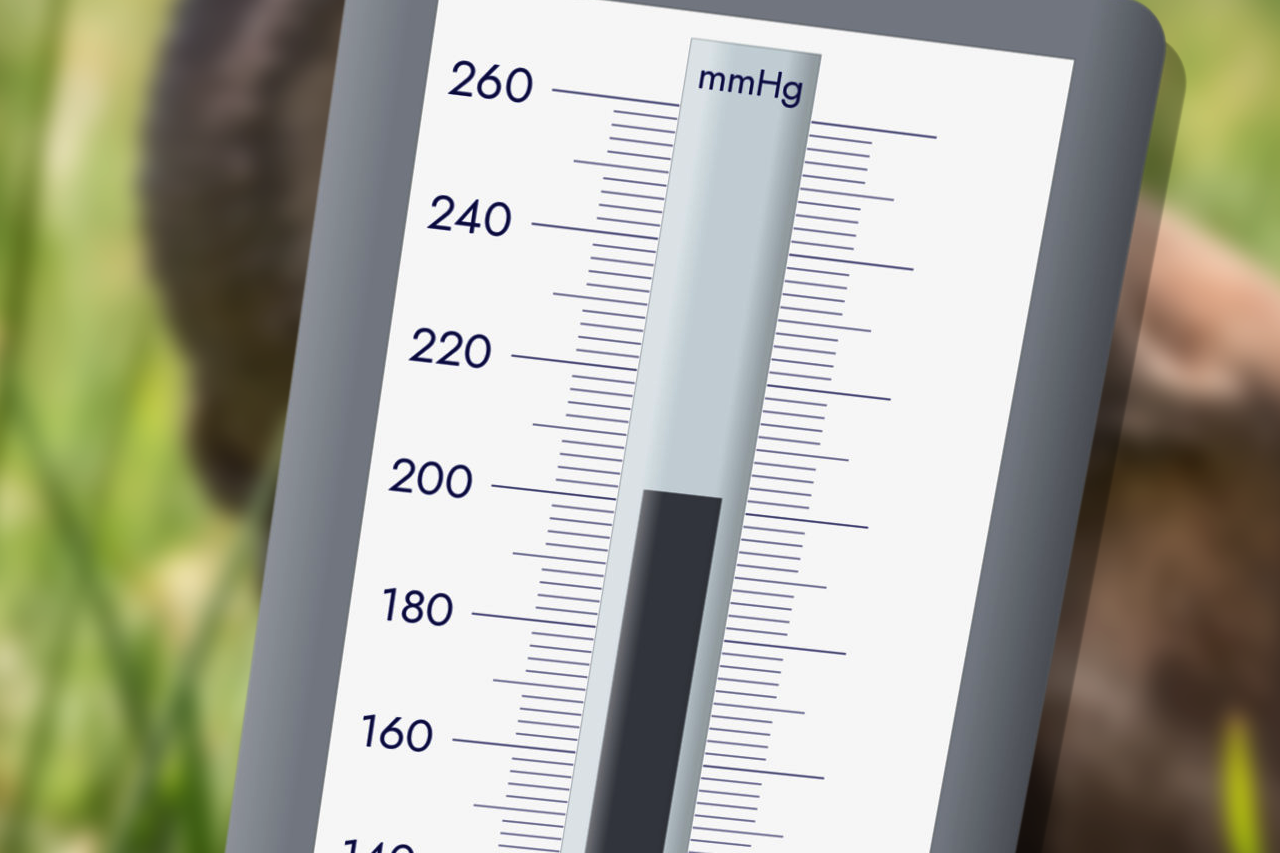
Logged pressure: 202 mmHg
